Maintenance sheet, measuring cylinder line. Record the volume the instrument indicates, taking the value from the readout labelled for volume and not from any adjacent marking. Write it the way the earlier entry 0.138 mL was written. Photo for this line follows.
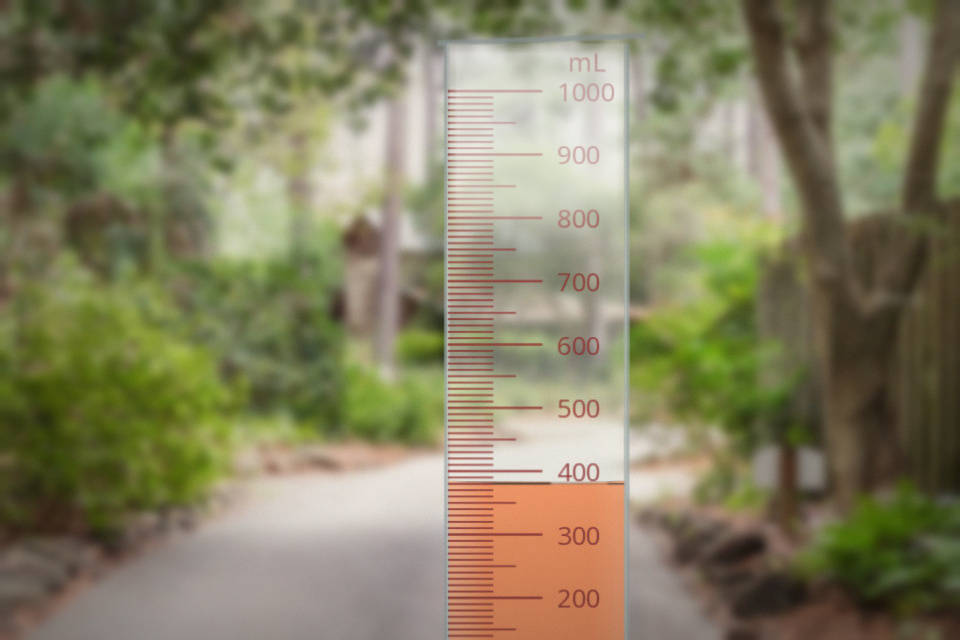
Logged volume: 380 mL
